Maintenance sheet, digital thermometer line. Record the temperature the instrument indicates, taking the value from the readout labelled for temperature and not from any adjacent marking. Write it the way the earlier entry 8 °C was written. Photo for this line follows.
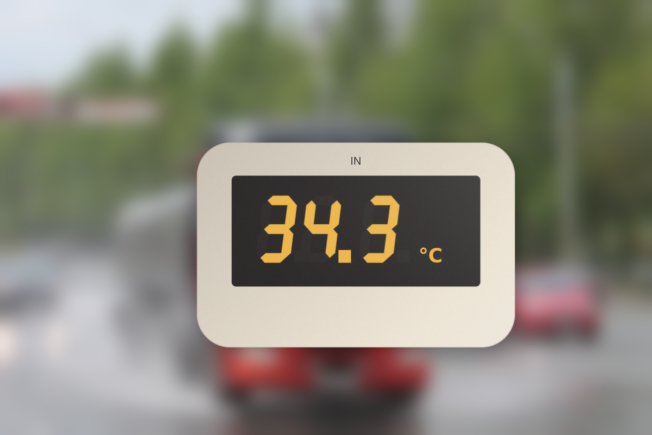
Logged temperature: 34.3 °C
